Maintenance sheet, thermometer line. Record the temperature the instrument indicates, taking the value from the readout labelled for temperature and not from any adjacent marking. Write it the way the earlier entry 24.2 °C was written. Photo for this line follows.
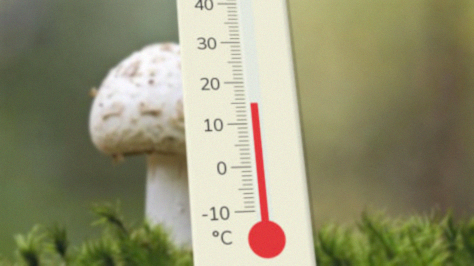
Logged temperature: 15 °C
